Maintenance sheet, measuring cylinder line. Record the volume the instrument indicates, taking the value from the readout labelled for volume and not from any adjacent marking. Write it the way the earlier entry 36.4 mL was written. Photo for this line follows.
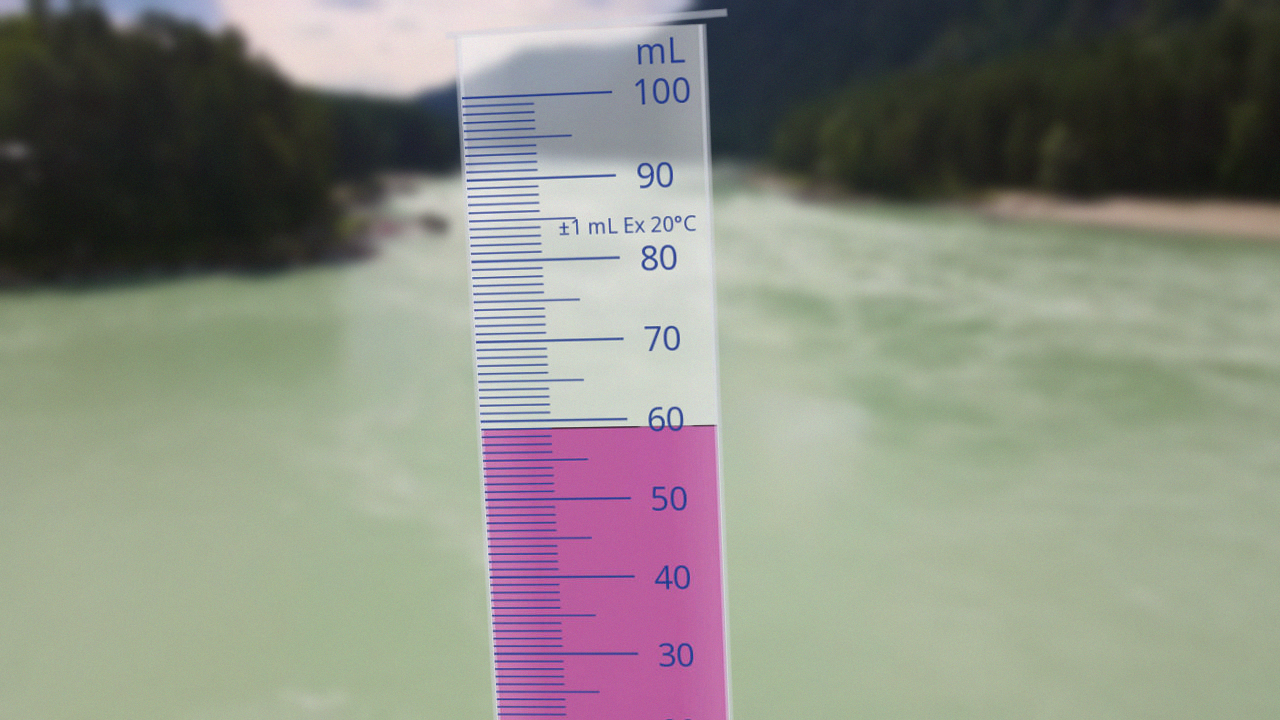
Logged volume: 59 mL
